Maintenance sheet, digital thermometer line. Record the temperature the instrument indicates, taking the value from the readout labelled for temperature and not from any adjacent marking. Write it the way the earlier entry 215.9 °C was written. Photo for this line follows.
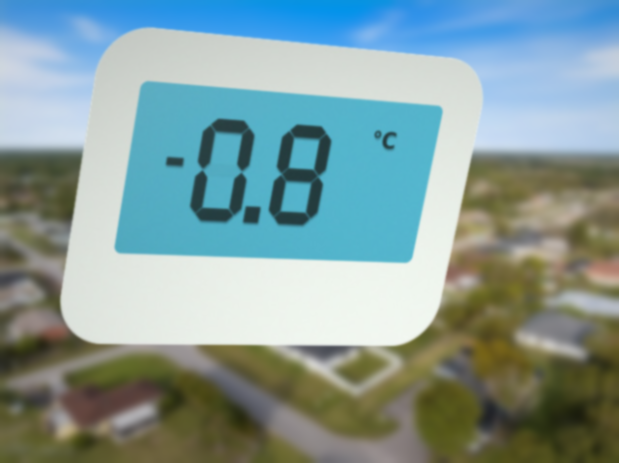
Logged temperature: -0.8 °C
